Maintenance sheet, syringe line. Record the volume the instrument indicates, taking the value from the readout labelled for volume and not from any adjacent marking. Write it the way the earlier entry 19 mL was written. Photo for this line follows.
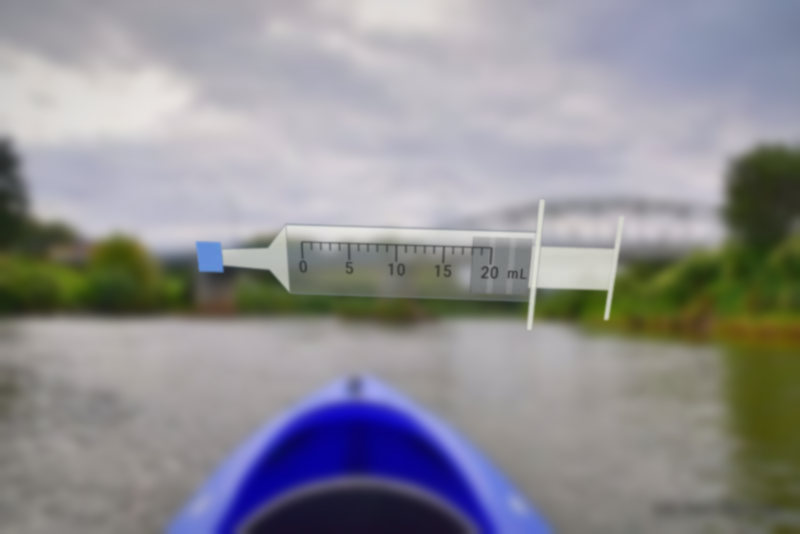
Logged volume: 18 mL
